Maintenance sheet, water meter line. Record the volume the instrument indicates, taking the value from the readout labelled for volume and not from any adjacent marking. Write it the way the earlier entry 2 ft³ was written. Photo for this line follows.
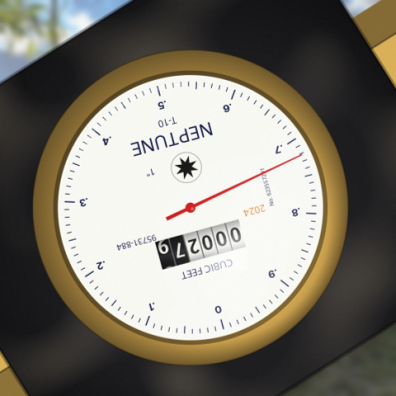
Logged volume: 278.72 ft³
